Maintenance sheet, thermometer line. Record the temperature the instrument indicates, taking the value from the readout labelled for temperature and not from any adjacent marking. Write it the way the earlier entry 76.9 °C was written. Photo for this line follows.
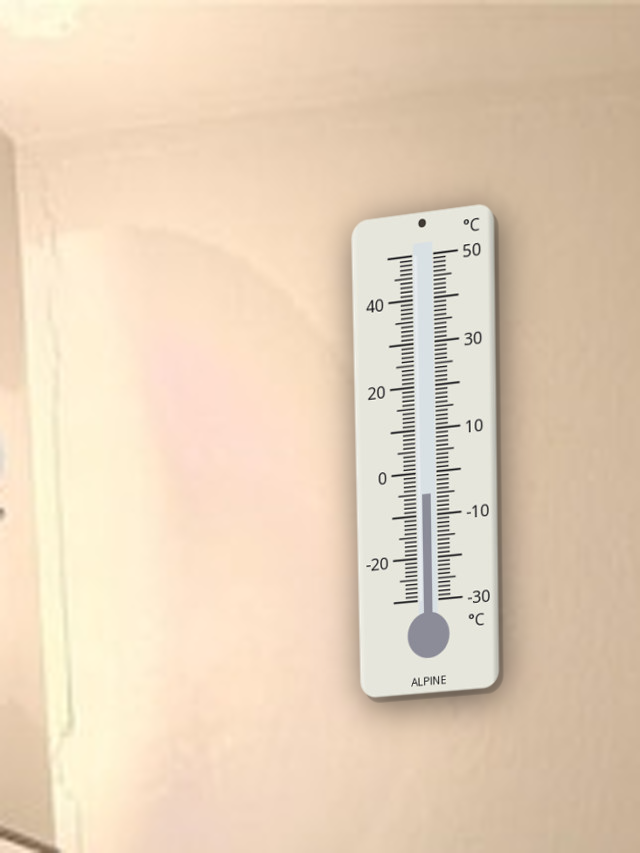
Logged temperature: -5 °C
